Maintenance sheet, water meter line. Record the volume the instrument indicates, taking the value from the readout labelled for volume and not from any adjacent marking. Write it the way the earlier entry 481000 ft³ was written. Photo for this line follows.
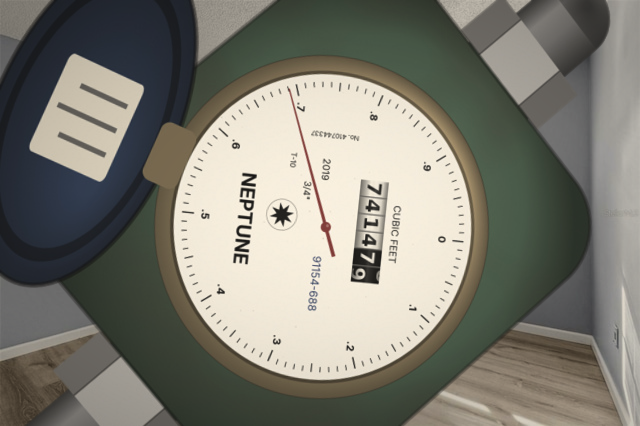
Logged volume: 741478.69 ft³
